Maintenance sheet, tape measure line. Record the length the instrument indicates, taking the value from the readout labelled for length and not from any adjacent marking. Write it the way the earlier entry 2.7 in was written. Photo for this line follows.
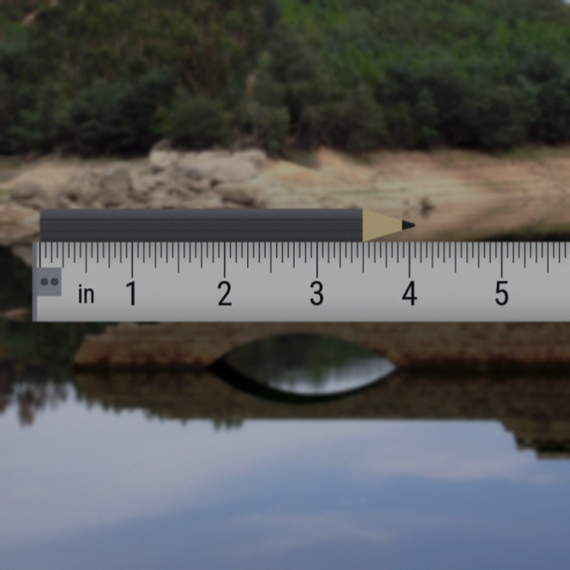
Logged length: 4.0625 in
